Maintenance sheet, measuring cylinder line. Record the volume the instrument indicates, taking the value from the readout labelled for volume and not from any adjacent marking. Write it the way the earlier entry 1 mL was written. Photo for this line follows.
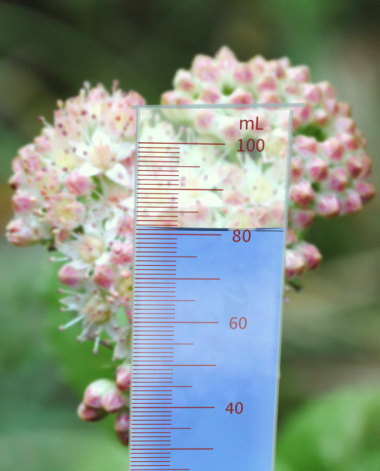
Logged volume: 81 mL
